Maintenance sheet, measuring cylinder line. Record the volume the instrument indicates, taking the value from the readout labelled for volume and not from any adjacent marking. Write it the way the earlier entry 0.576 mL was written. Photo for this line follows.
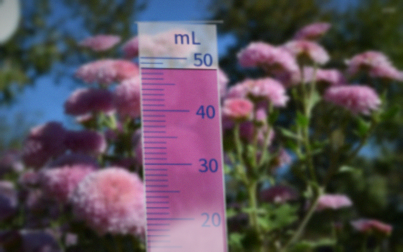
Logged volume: 48 mL
